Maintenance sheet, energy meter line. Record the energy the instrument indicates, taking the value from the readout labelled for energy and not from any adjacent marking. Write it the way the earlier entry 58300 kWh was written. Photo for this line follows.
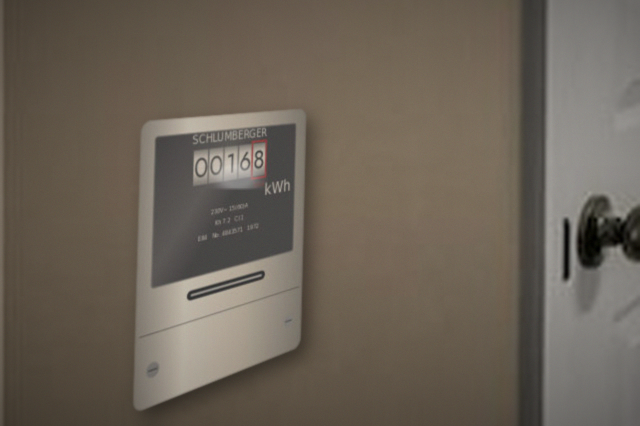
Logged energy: 16.8 kWh
